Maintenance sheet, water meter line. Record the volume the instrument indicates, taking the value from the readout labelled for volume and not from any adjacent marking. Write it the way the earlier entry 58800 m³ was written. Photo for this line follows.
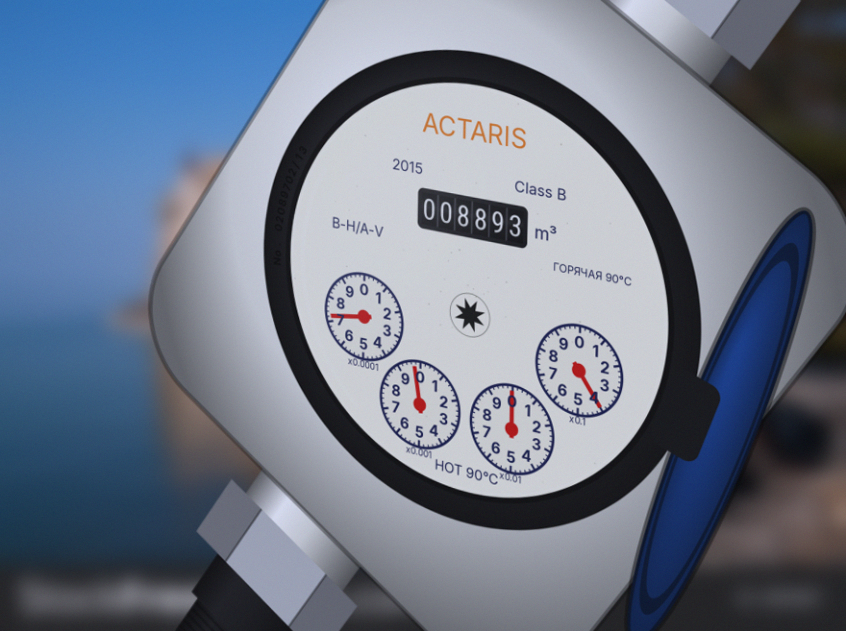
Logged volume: 8893.3997 m³
